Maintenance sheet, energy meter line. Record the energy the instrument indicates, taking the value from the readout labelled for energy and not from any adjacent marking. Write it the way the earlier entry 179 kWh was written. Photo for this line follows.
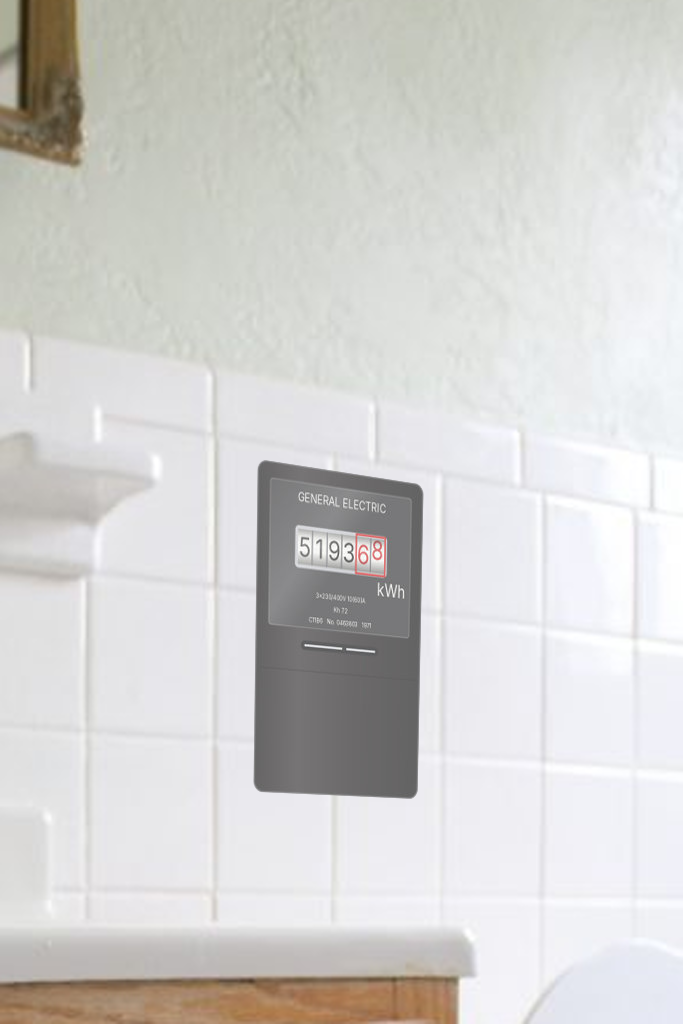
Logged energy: 5193.68 kWh
